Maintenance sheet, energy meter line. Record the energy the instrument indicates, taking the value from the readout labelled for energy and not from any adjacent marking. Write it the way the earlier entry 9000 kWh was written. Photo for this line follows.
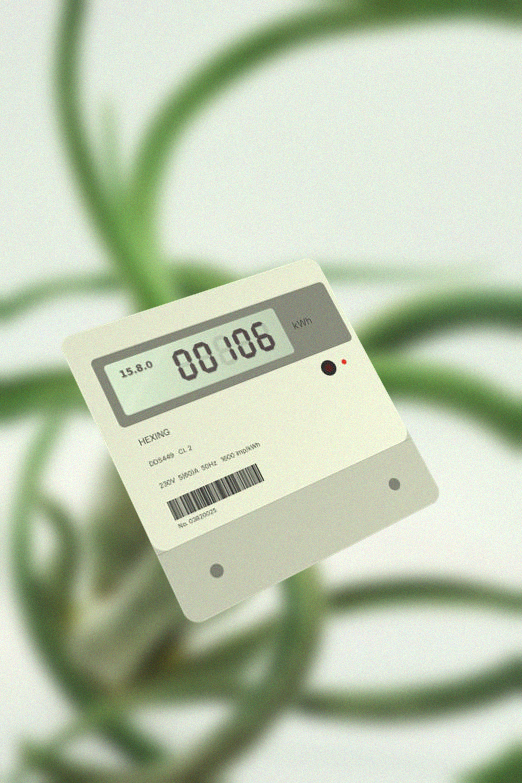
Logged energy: 106 kWh
